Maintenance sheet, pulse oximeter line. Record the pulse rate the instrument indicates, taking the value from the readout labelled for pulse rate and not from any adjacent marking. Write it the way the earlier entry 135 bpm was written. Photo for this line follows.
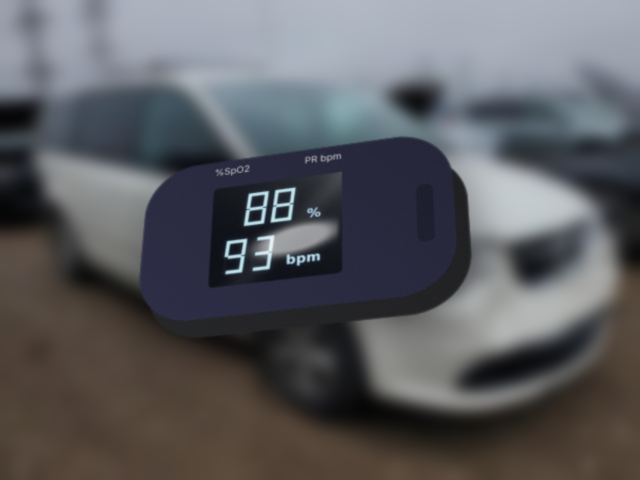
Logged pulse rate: 93 bpm
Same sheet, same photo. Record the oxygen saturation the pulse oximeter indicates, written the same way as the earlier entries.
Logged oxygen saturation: 88 %
